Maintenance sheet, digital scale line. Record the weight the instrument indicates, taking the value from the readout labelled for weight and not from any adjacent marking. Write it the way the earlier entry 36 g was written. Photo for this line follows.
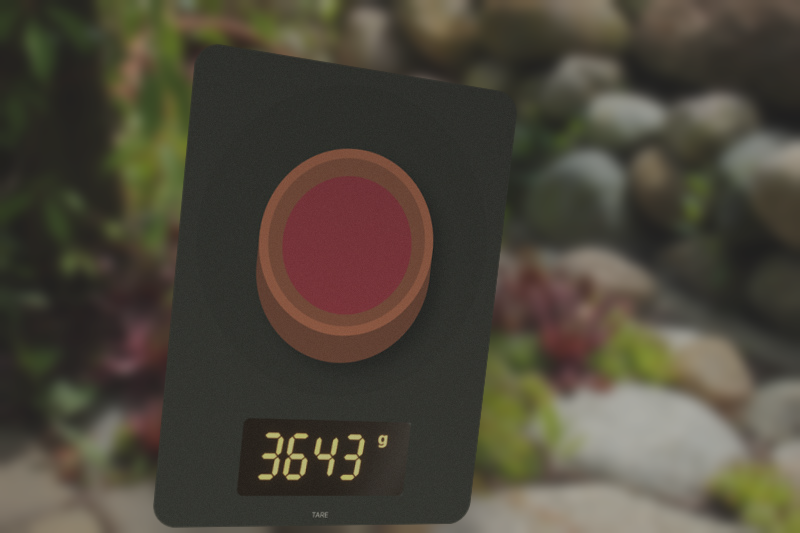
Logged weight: 3643 g
